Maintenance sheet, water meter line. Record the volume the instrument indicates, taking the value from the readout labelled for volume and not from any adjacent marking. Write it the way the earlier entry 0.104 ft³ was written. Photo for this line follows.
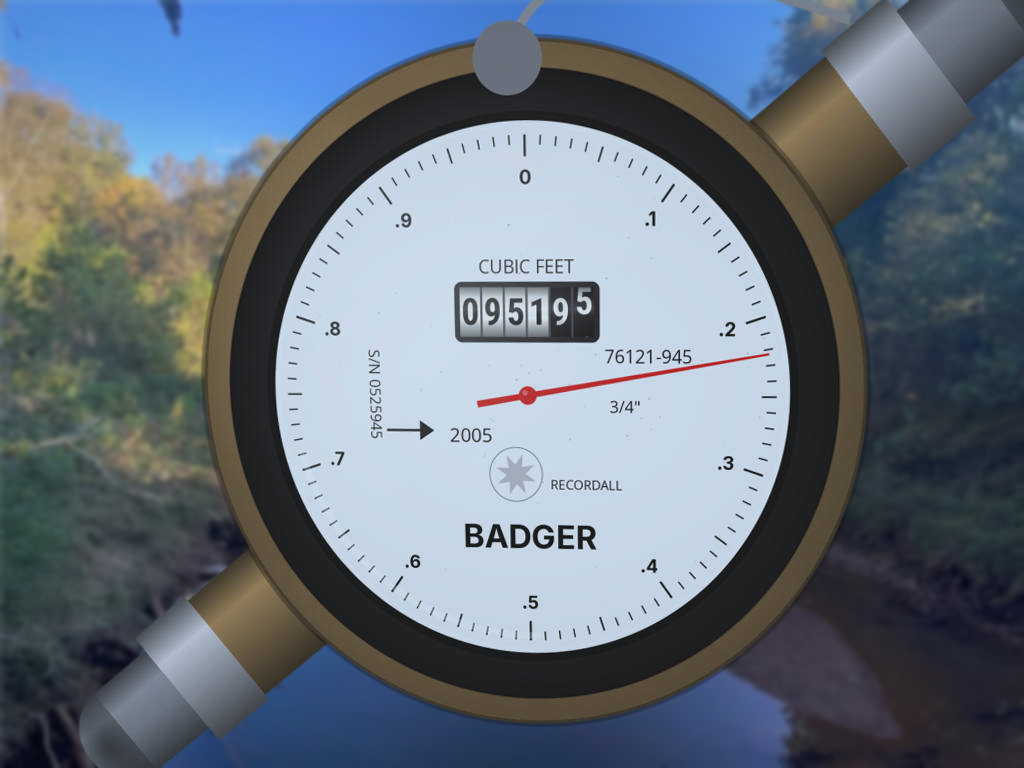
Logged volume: 95195.22 ft³
